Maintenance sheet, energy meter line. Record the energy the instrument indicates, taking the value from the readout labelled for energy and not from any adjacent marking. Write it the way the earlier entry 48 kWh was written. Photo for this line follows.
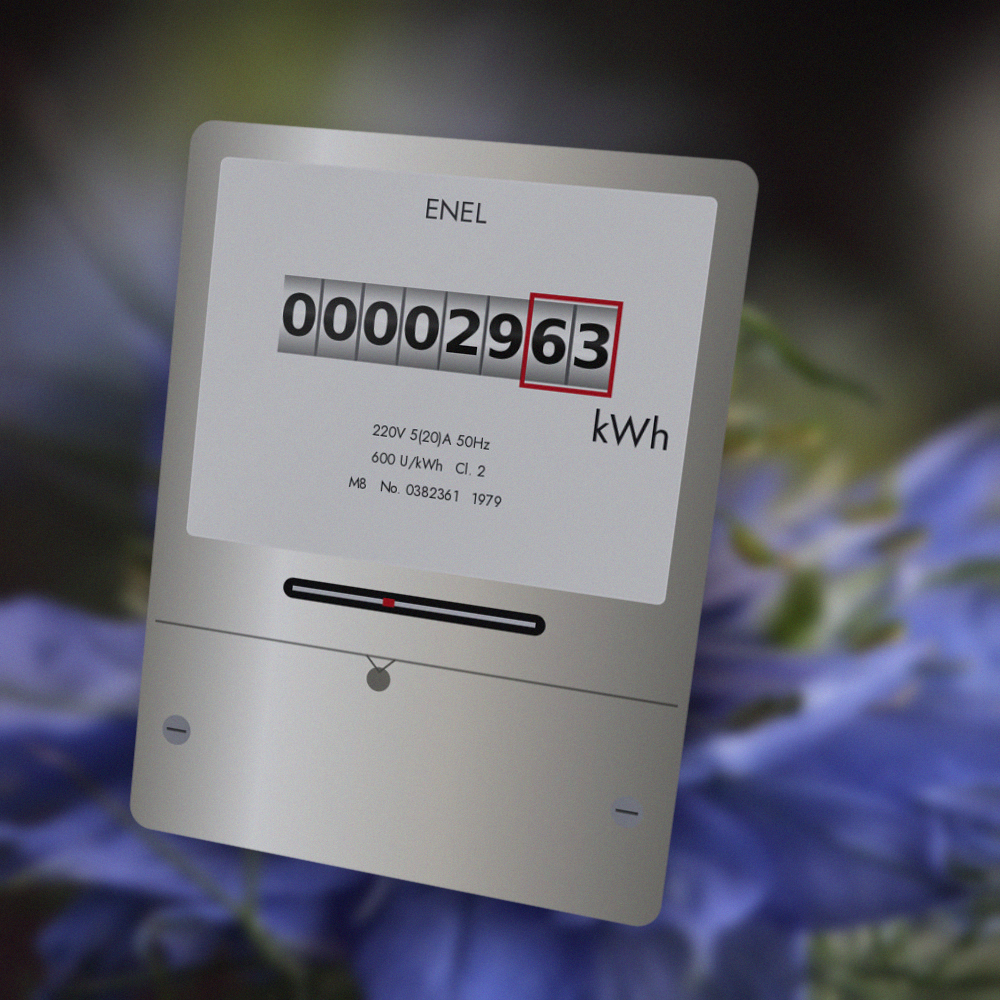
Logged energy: 29.63 kWh
